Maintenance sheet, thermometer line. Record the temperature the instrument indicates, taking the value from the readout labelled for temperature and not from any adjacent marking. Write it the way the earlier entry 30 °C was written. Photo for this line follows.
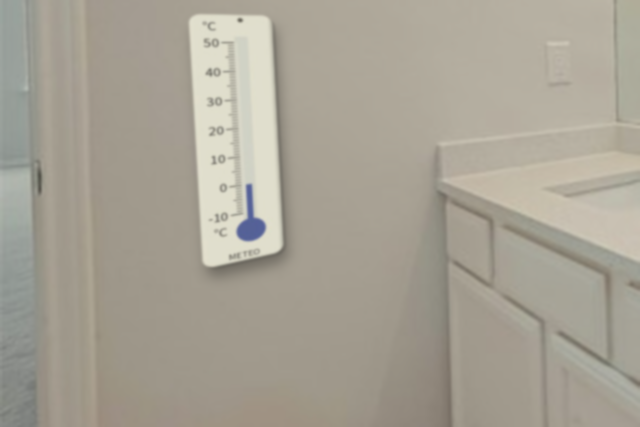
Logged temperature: 0 °C
